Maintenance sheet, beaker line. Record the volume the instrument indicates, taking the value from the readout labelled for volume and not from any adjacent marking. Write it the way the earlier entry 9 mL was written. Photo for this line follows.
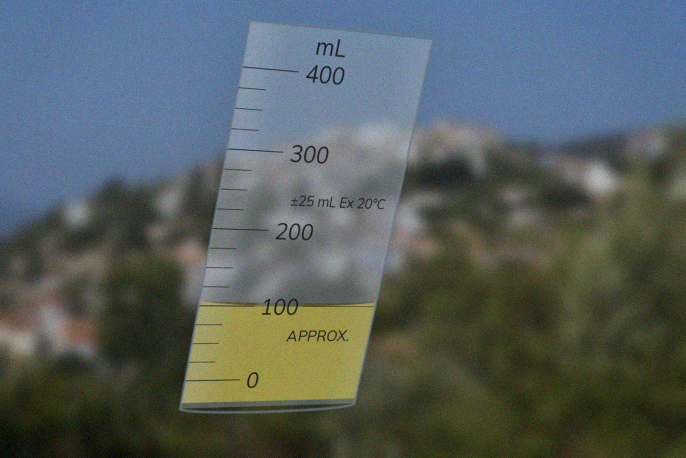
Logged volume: 100 mL
